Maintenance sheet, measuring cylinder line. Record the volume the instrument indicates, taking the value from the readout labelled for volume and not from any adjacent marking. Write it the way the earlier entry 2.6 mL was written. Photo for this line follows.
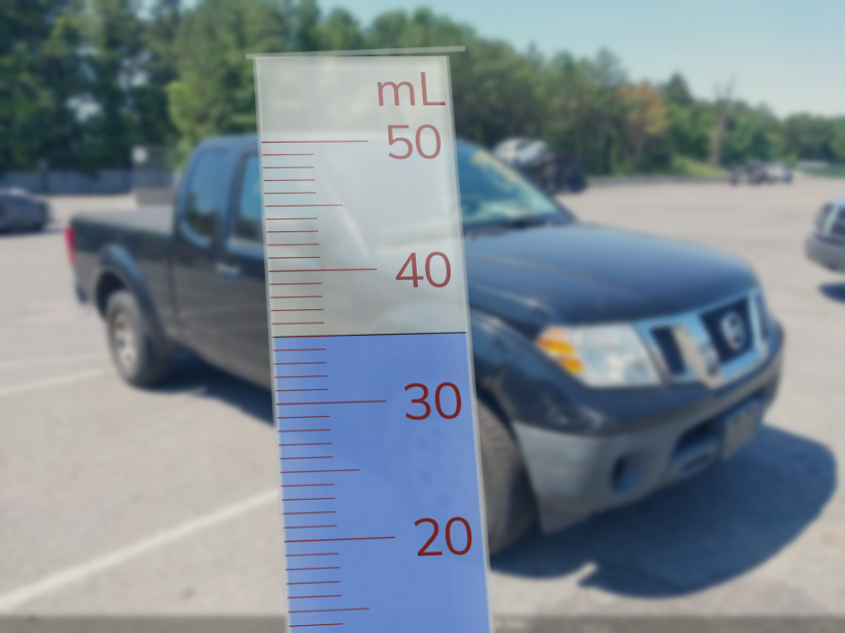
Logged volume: 35 mL
